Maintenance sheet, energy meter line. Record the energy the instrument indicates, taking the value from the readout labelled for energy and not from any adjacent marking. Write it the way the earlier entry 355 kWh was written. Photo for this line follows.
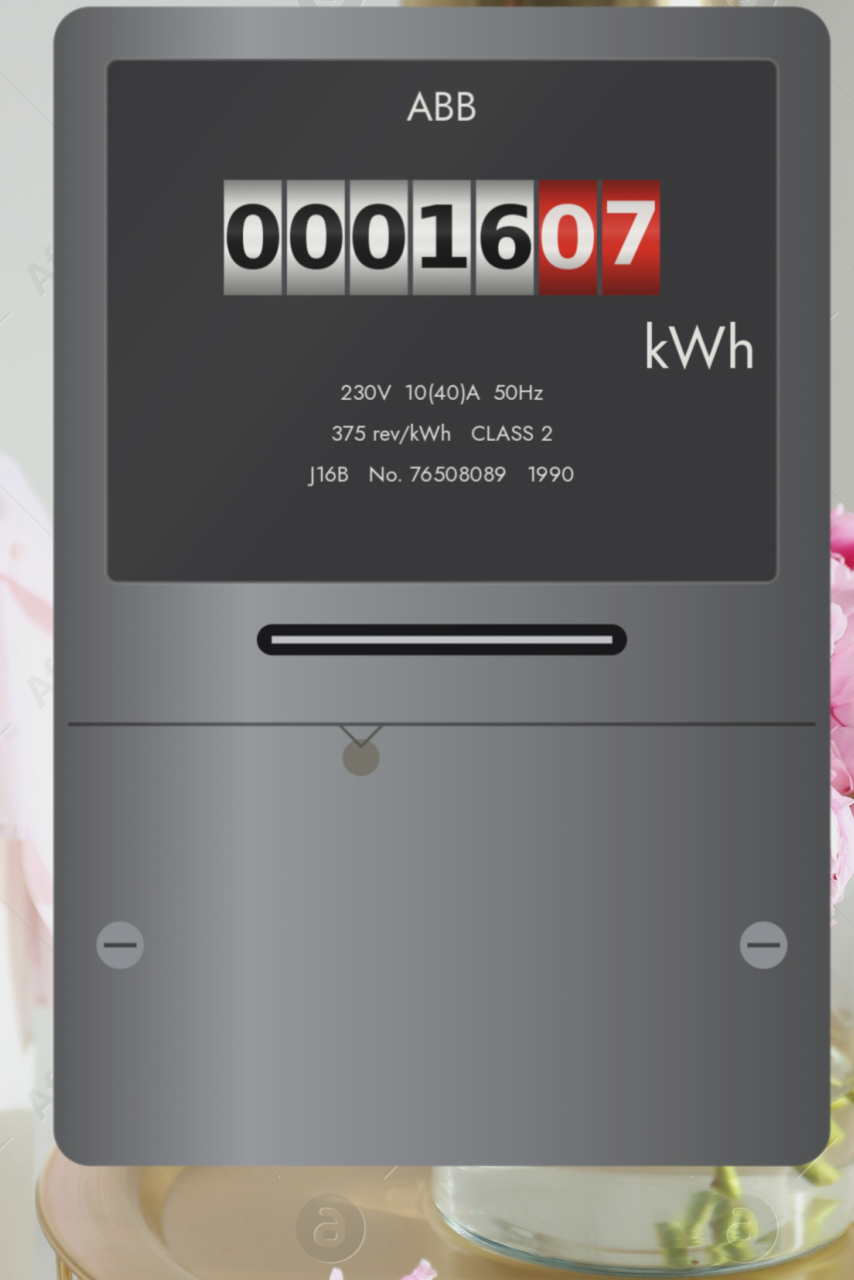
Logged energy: 16.07 kWh
